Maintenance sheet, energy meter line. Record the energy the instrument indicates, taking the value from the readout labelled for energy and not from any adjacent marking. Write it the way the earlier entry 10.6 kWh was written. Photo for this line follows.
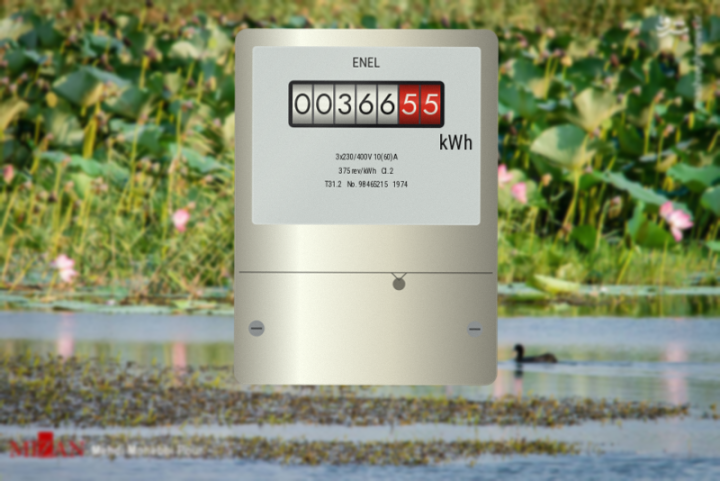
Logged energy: 366.55 kWh
